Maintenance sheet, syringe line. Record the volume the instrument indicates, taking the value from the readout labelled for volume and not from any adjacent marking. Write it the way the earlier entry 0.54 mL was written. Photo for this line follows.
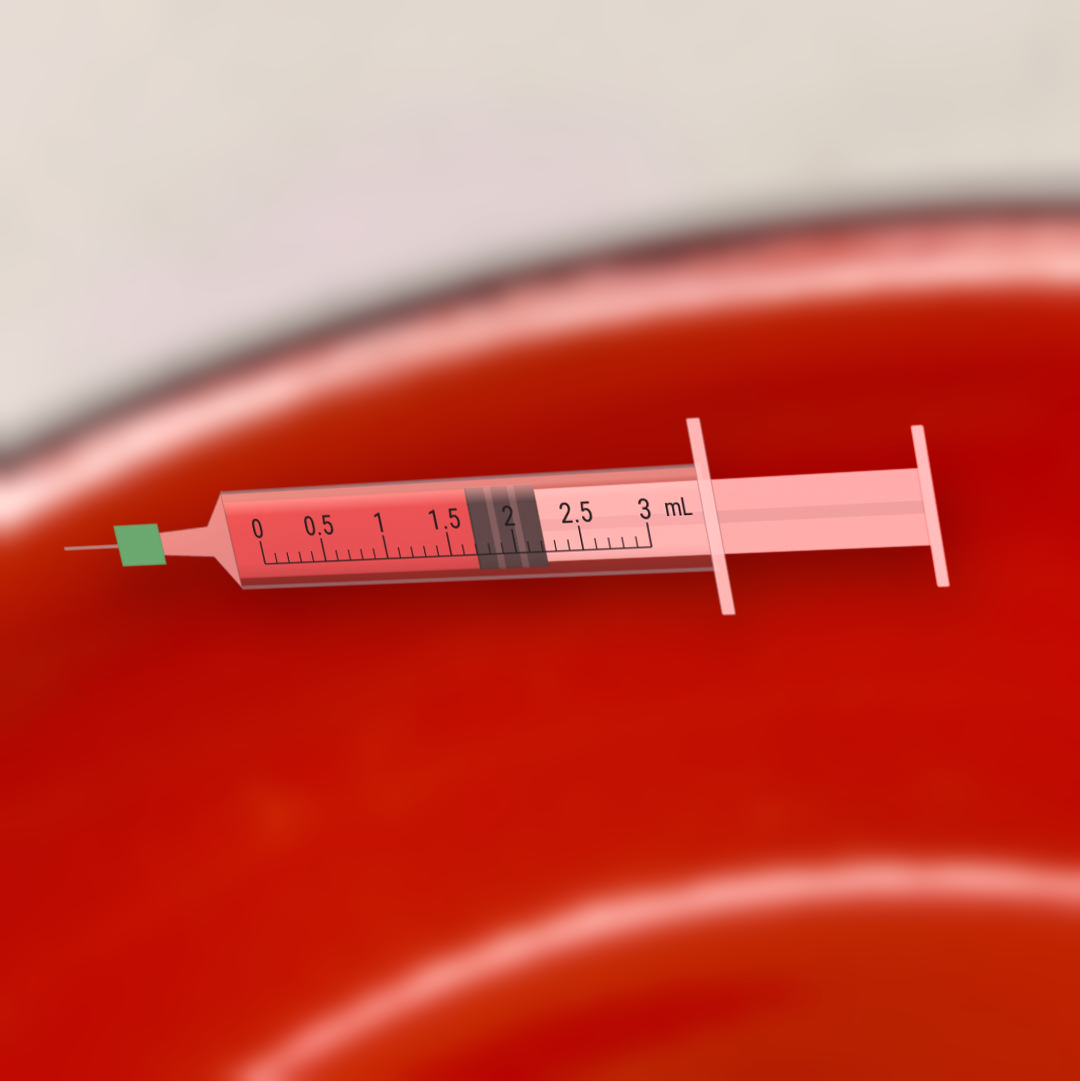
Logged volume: 1.7 mL
